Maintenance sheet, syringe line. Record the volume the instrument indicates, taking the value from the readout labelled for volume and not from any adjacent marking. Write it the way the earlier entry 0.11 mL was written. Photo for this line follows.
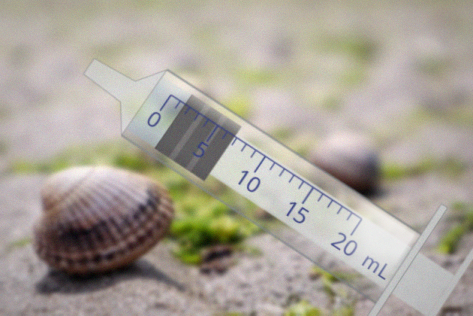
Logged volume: 1.5 mL
